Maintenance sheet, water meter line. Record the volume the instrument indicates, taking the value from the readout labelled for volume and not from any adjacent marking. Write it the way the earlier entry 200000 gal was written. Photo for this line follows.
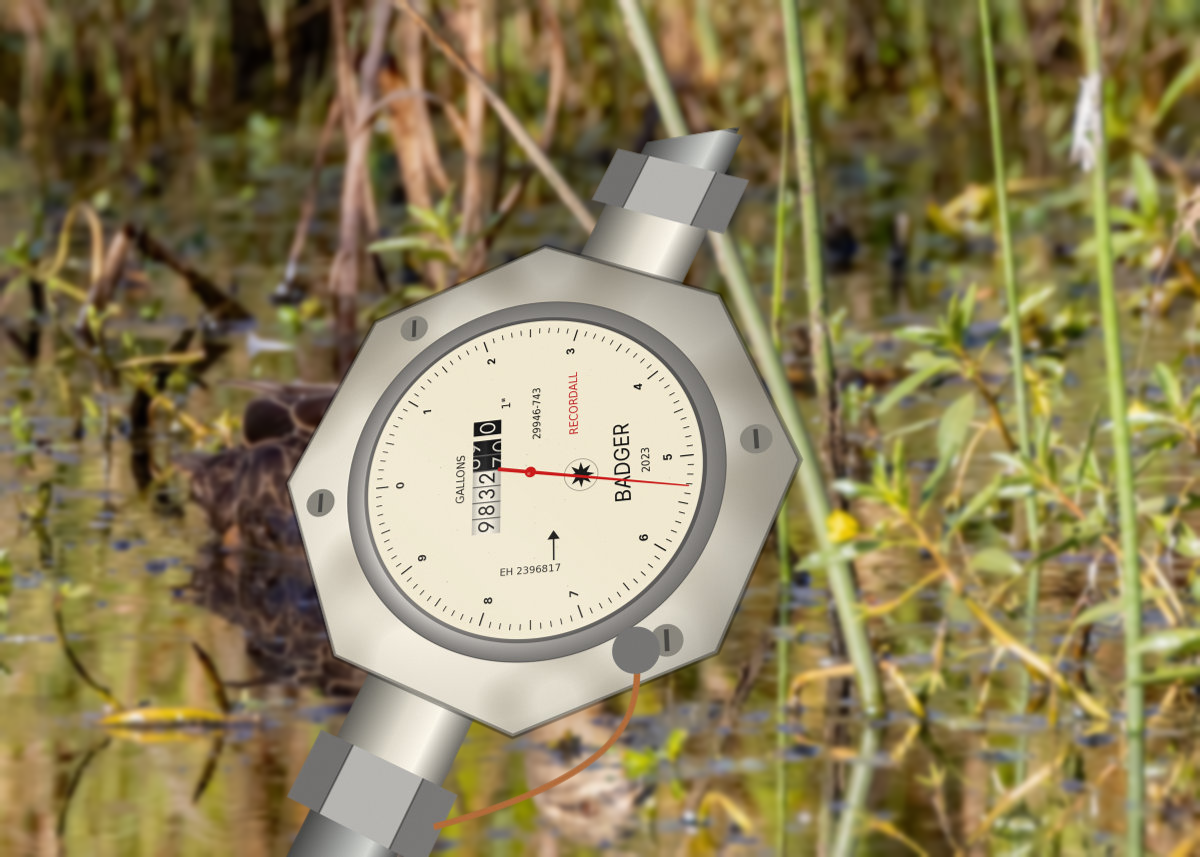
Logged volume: 9832695.3 gal
